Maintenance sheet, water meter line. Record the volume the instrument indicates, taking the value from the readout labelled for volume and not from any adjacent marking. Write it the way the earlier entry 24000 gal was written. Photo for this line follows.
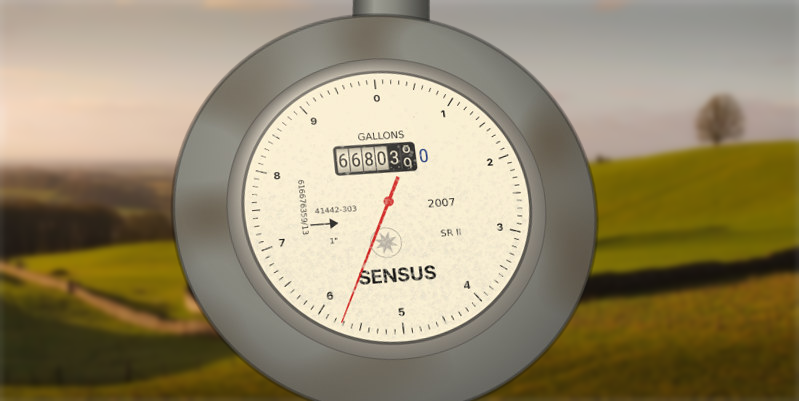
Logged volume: 6680385.7 gal
